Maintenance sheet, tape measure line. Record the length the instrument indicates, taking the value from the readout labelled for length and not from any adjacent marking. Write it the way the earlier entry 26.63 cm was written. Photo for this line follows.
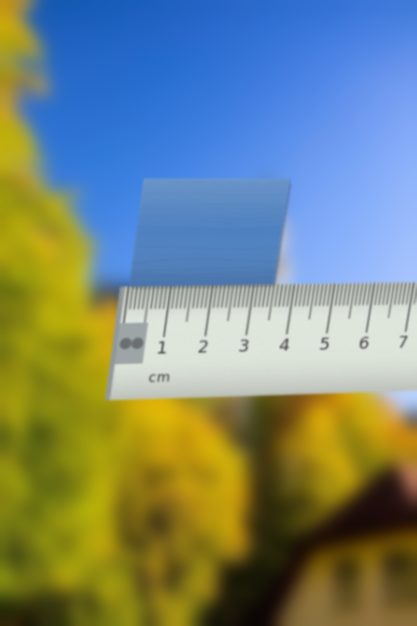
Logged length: 3.5 cm
